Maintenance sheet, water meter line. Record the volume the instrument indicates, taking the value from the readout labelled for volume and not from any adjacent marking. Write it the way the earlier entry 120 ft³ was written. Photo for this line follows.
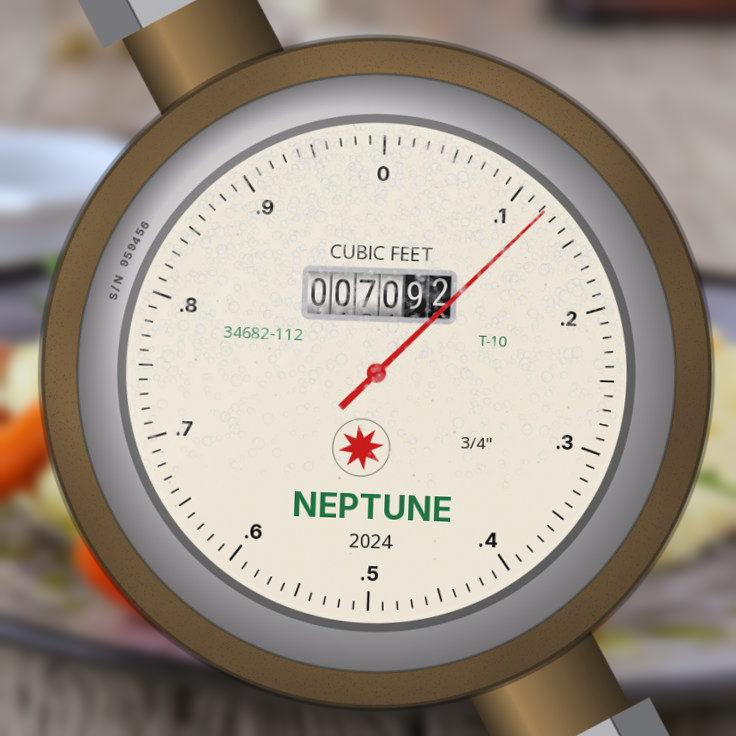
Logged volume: 7092.12 ft³
